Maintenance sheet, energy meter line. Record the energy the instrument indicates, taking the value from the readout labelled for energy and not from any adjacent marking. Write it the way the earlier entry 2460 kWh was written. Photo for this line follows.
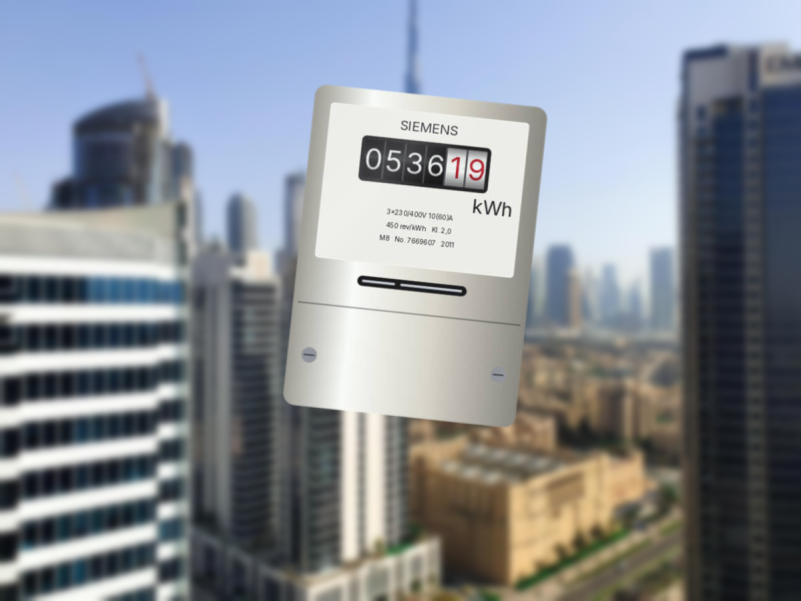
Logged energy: 536.19 kWh
